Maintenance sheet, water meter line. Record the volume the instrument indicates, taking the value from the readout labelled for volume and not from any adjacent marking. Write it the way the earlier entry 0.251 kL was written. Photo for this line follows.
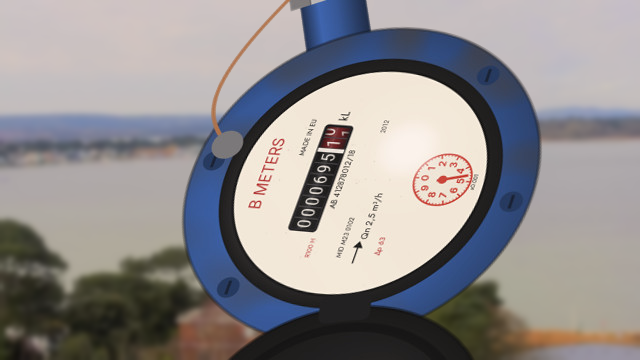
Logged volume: 695.104 kL
